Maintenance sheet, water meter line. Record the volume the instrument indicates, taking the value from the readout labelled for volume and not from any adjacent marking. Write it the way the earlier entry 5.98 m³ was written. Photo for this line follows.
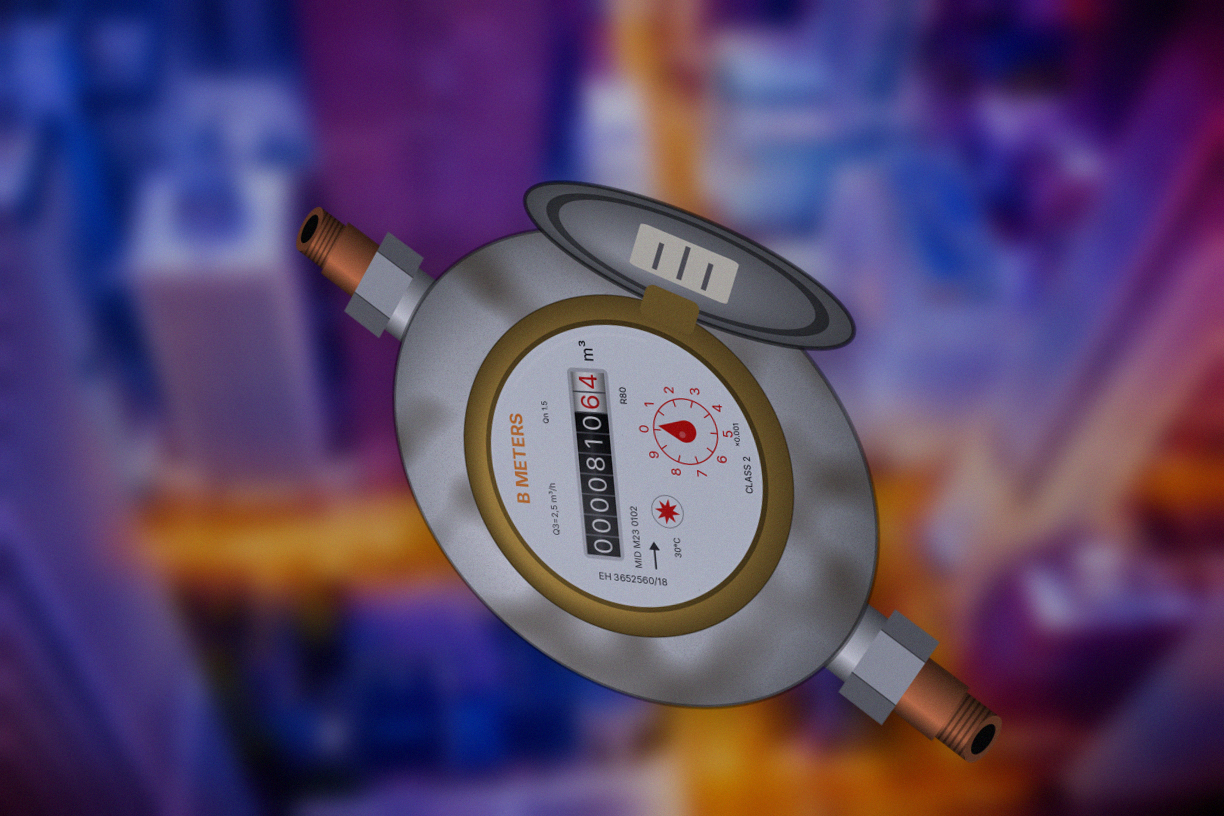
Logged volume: 810.640 m³
